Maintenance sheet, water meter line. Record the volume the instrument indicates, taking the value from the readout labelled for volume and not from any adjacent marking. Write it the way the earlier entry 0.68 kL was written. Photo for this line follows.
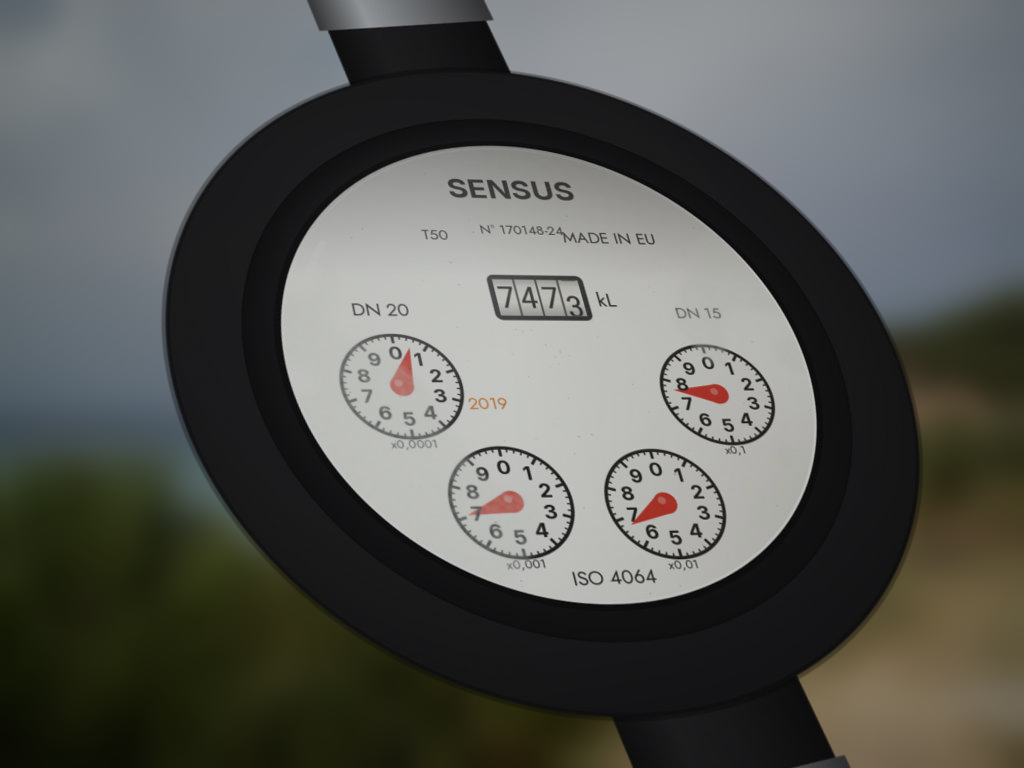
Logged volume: 7472.7670 kL
